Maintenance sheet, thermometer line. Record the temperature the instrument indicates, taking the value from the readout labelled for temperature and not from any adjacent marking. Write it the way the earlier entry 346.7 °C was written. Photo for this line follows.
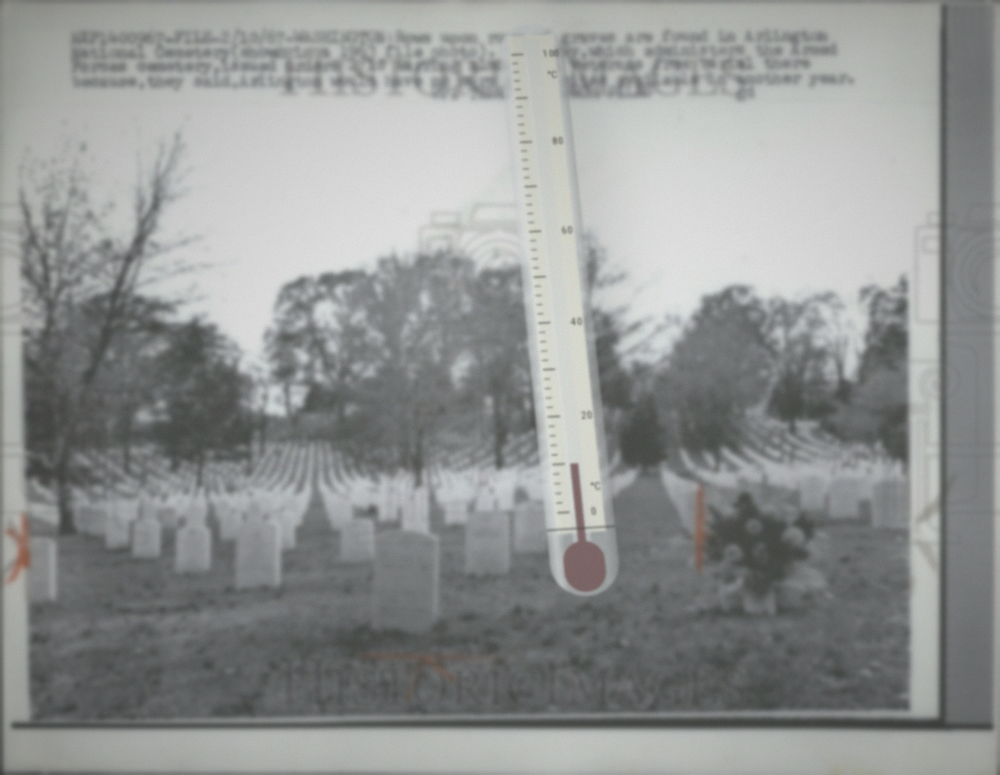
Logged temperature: 10 °C
